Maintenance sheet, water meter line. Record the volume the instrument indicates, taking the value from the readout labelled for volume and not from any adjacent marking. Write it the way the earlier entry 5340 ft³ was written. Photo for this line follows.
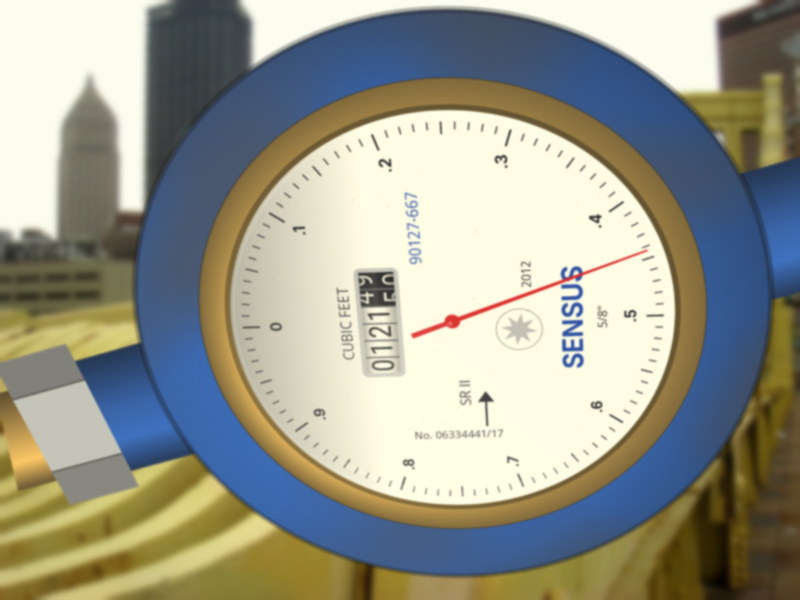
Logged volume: 12149.44 ft³
